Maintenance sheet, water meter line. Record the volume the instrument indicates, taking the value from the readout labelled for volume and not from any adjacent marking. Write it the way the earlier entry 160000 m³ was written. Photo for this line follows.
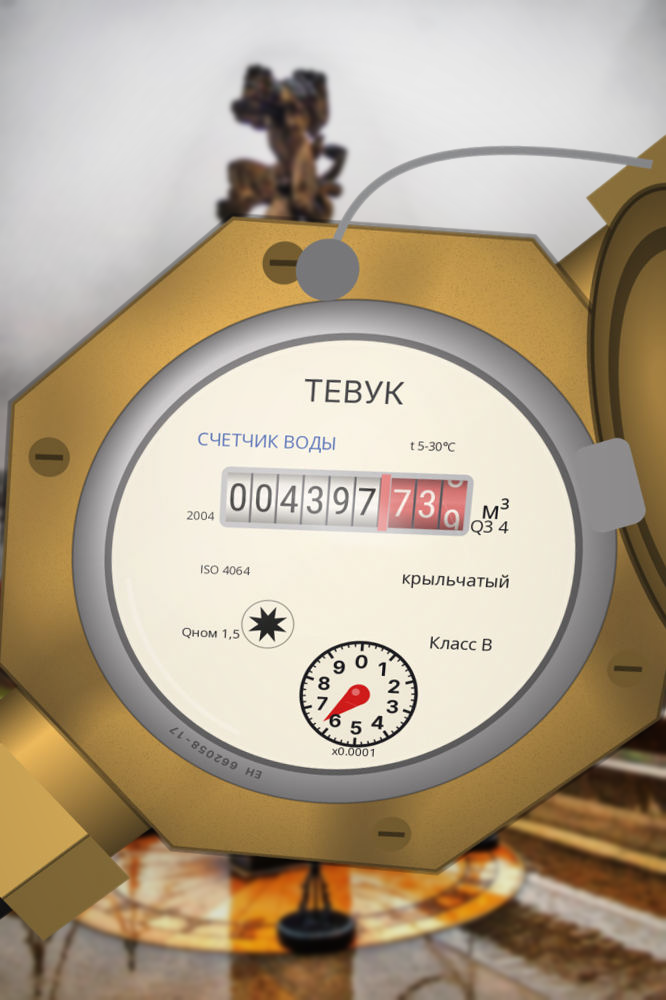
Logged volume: 4397.7386 m³
